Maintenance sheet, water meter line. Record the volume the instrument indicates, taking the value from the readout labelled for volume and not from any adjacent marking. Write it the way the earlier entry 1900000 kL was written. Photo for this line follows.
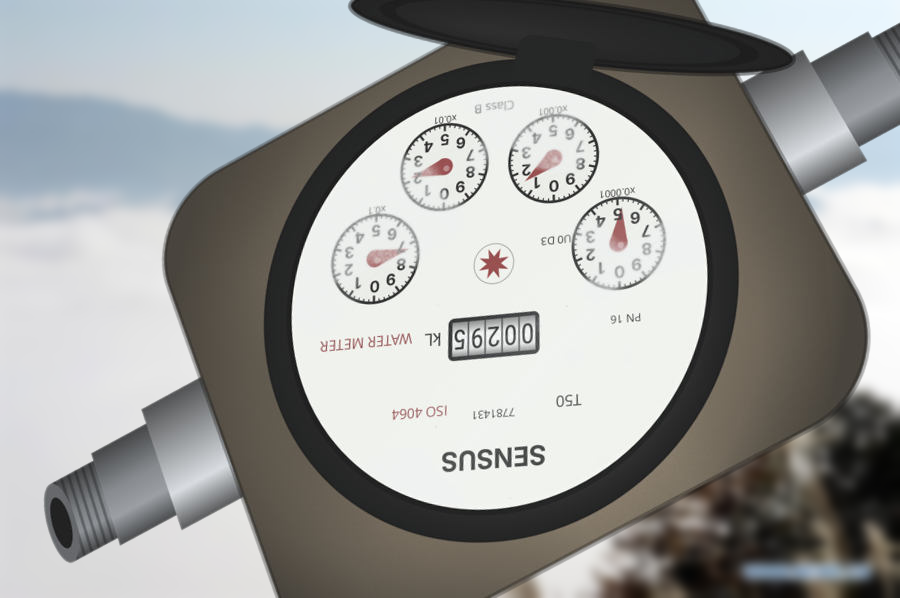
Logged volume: 295.7215 kL
